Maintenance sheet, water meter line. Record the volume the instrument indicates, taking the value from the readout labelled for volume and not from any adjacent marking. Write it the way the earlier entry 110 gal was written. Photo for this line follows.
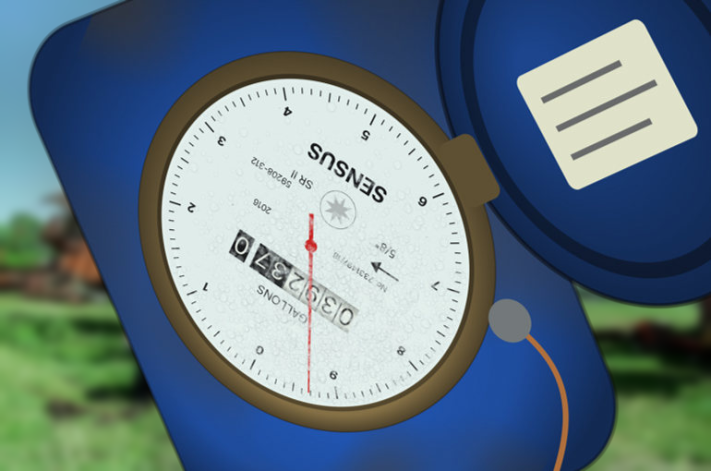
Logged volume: 392369.3 gal
